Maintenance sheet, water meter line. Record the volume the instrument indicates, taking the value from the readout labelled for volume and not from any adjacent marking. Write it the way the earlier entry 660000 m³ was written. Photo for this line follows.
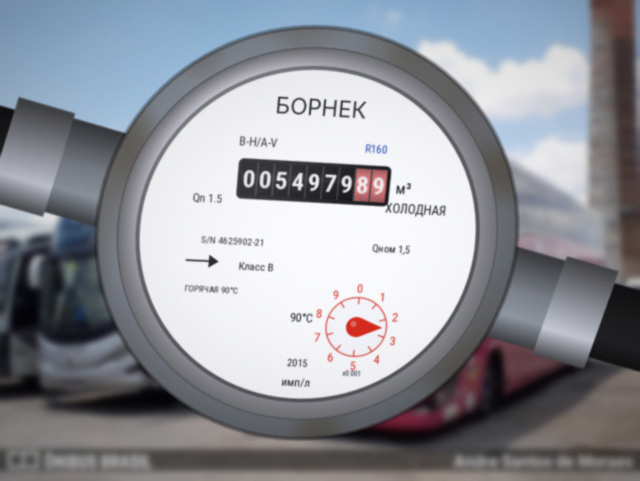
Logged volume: 54979.892 m³
